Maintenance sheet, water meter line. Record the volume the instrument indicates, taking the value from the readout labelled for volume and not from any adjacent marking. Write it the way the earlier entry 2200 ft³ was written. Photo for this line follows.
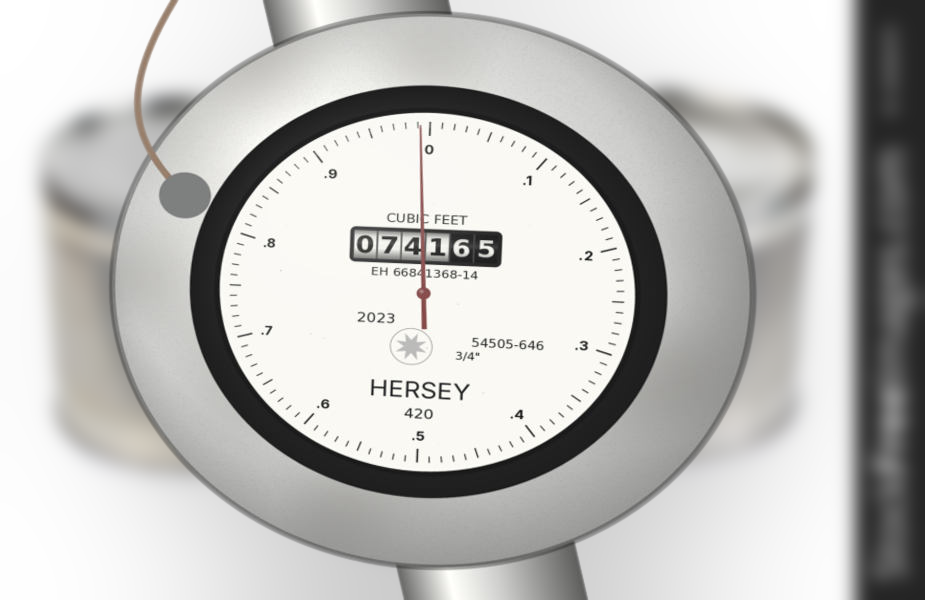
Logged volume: 74164.99 ft³
